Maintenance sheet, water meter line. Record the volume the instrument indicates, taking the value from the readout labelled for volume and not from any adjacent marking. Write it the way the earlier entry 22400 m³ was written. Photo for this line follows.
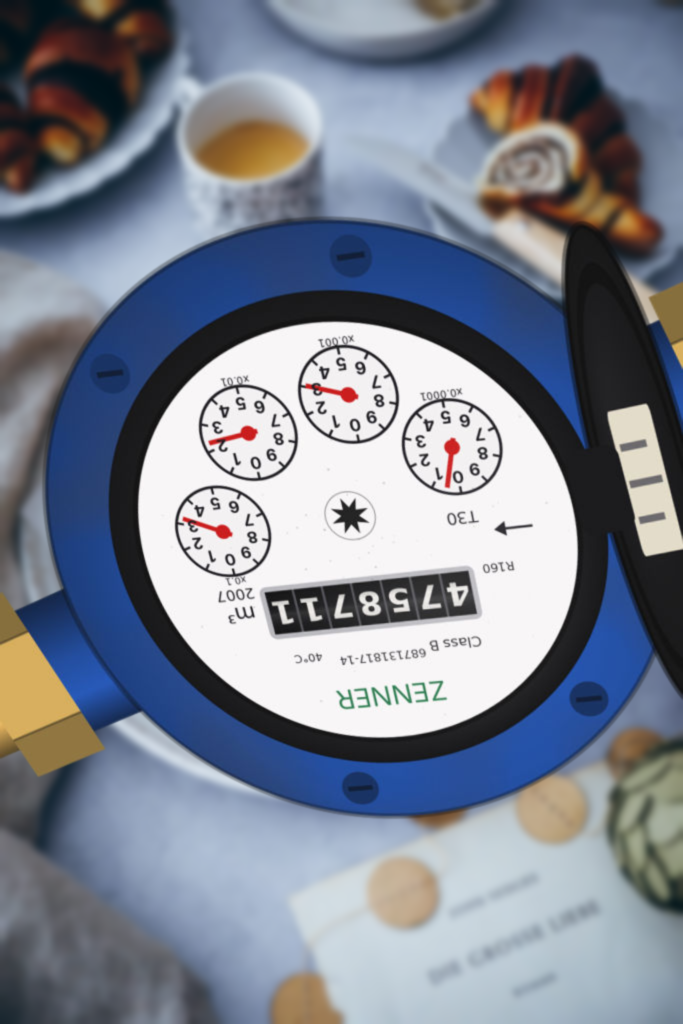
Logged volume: 4758711.3230 m³
